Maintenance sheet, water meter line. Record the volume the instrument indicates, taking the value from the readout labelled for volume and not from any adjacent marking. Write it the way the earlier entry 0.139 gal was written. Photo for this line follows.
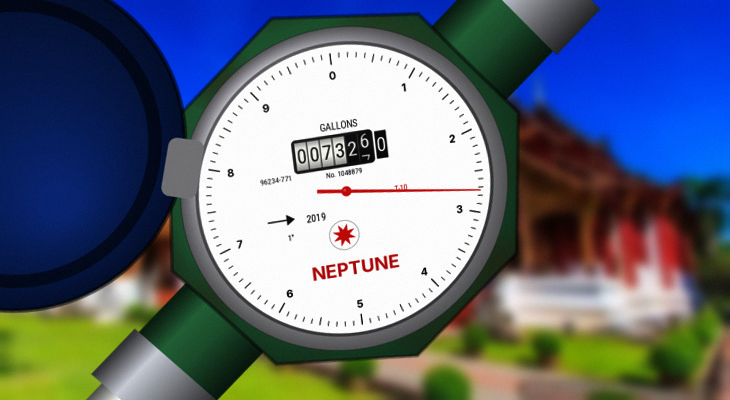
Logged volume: 73262.7 gal
